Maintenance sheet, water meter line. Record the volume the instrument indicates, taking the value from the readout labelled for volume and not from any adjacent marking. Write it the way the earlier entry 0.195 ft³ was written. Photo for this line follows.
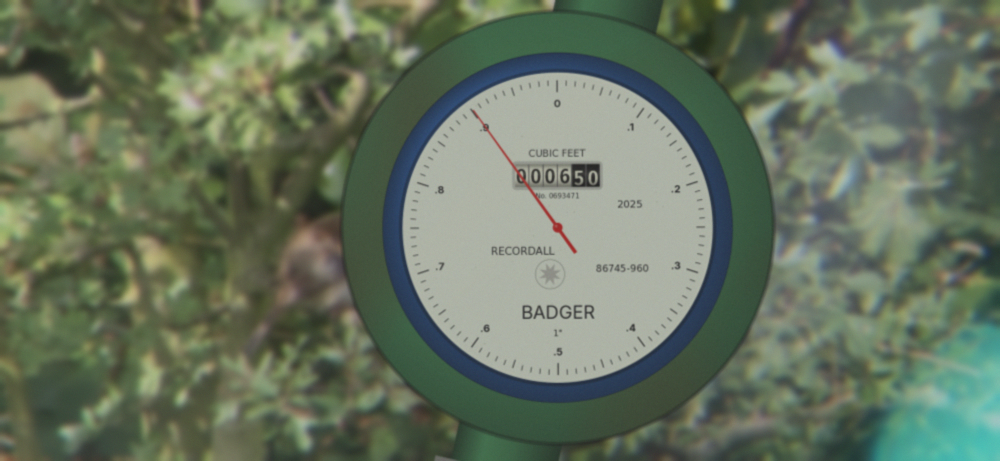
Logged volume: 649.90 ft³
